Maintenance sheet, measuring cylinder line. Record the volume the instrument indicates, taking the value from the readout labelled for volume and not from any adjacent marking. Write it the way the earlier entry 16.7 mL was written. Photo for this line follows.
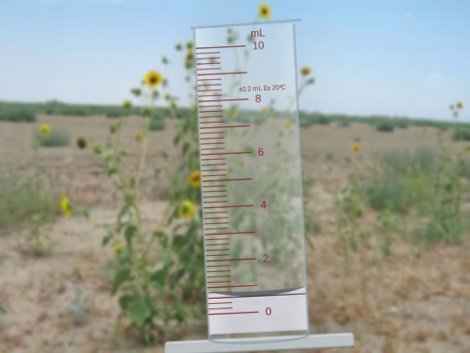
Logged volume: 0.6 mL
